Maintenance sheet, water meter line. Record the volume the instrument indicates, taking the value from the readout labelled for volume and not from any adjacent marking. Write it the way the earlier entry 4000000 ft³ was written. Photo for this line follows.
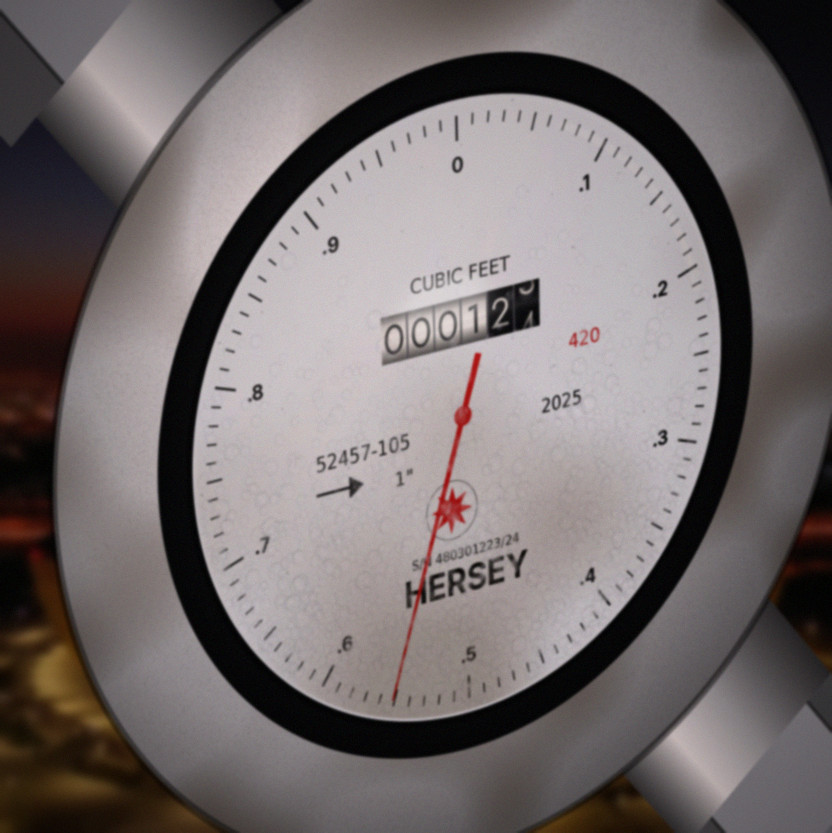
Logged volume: 123.55 ft³
